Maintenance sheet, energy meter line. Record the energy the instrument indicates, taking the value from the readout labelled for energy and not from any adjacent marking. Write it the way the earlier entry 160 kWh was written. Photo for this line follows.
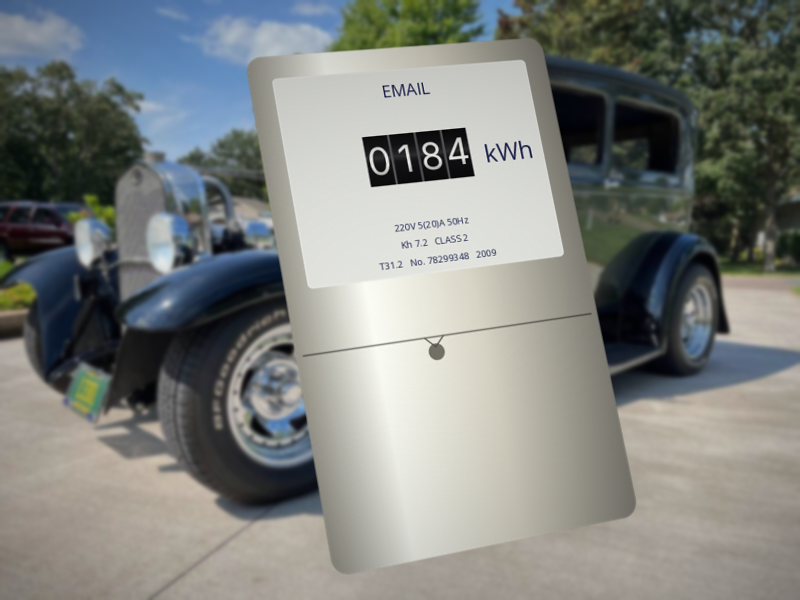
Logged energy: 184 kWh
